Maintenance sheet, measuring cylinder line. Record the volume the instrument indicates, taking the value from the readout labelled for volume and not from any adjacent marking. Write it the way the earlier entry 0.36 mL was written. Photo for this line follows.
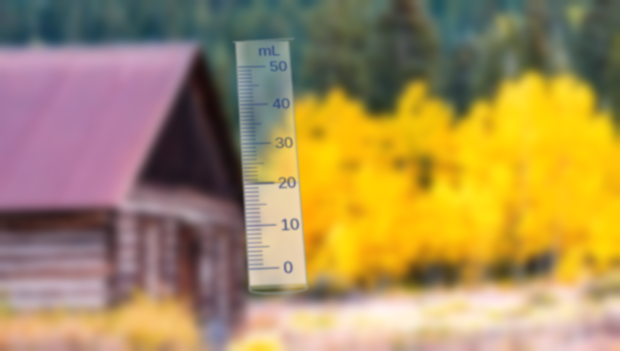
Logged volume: 20 mL
